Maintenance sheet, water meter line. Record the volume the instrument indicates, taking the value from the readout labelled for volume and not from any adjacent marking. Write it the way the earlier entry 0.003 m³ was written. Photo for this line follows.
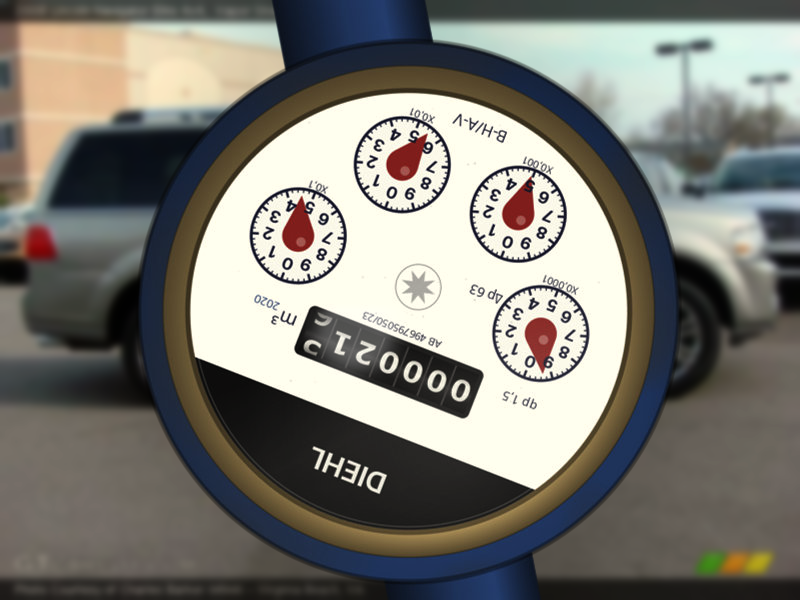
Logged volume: 215.4549 m³
